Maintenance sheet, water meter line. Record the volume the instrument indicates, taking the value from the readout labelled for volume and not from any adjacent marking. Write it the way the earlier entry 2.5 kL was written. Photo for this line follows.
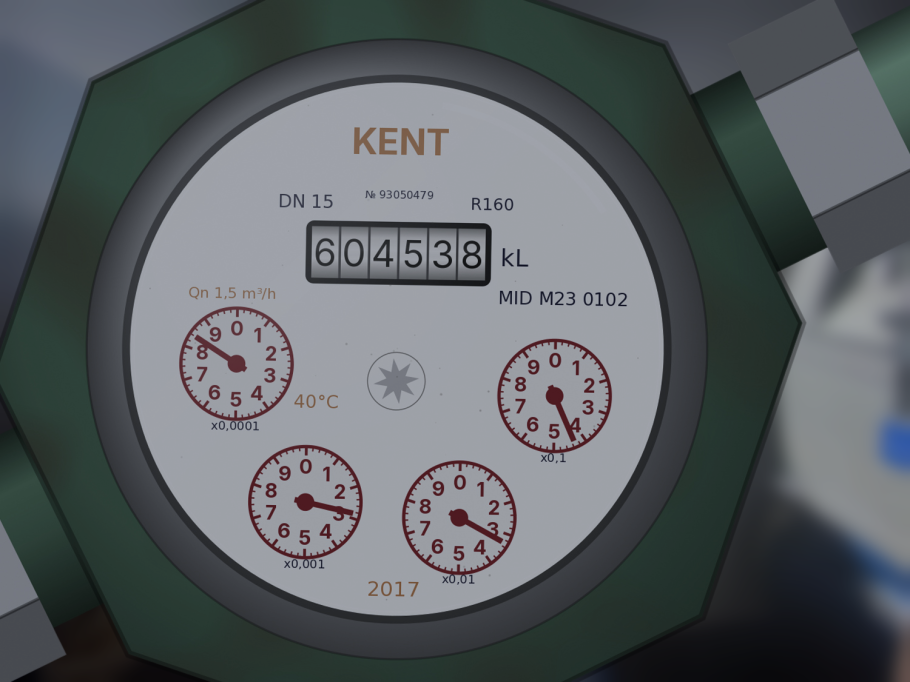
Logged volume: 604538.4328 kL
